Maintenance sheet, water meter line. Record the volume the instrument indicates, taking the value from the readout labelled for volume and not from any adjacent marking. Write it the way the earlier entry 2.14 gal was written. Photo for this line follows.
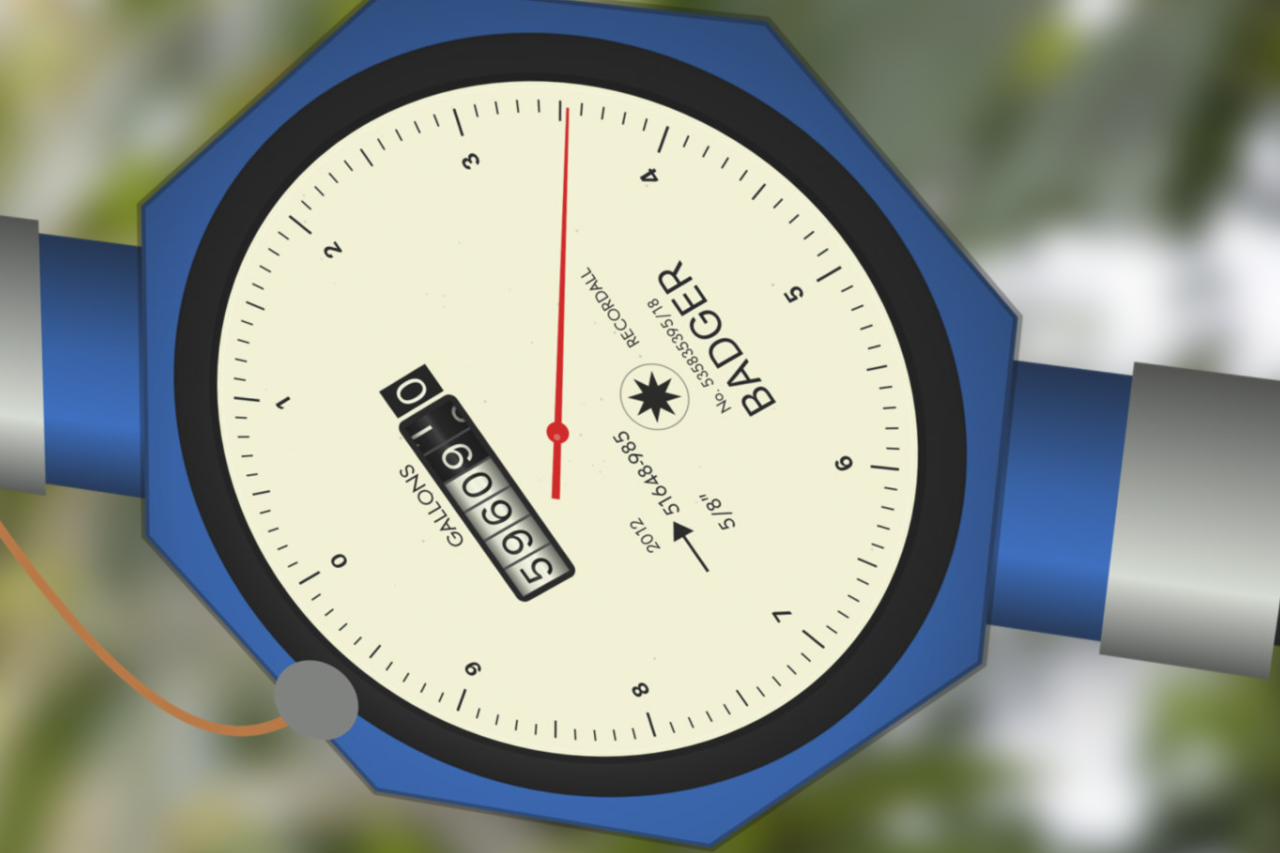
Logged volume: 5960913.5 gal
